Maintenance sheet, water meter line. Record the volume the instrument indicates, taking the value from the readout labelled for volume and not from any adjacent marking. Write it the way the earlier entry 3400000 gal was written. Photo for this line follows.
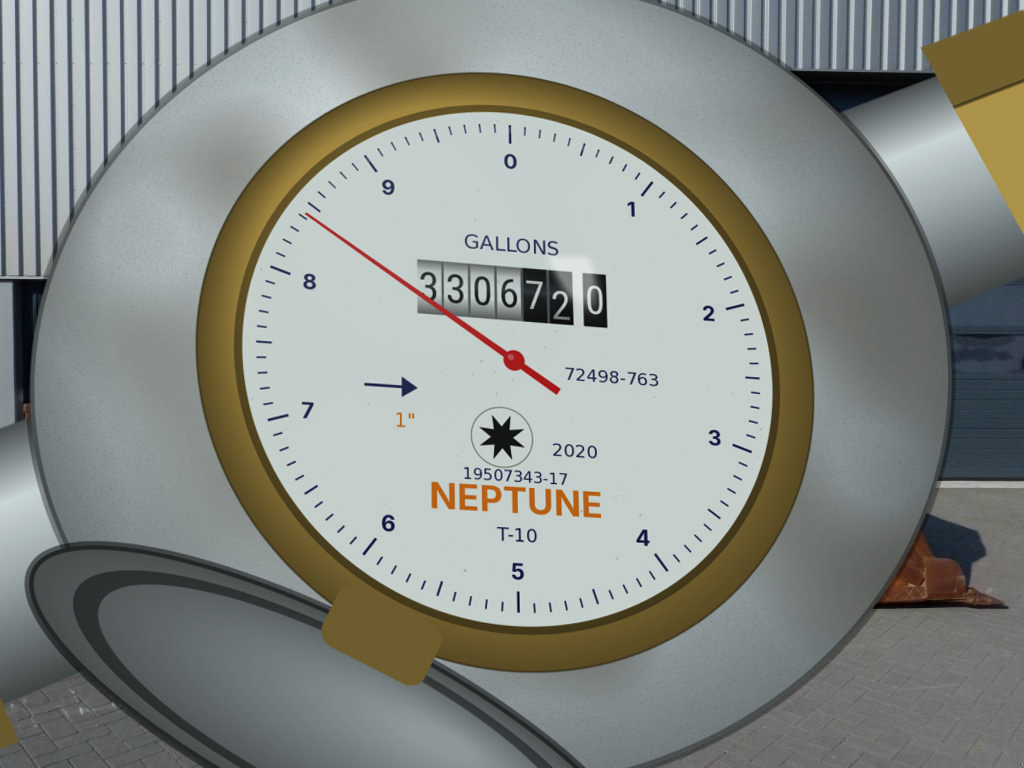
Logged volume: 3306718.4 gal
